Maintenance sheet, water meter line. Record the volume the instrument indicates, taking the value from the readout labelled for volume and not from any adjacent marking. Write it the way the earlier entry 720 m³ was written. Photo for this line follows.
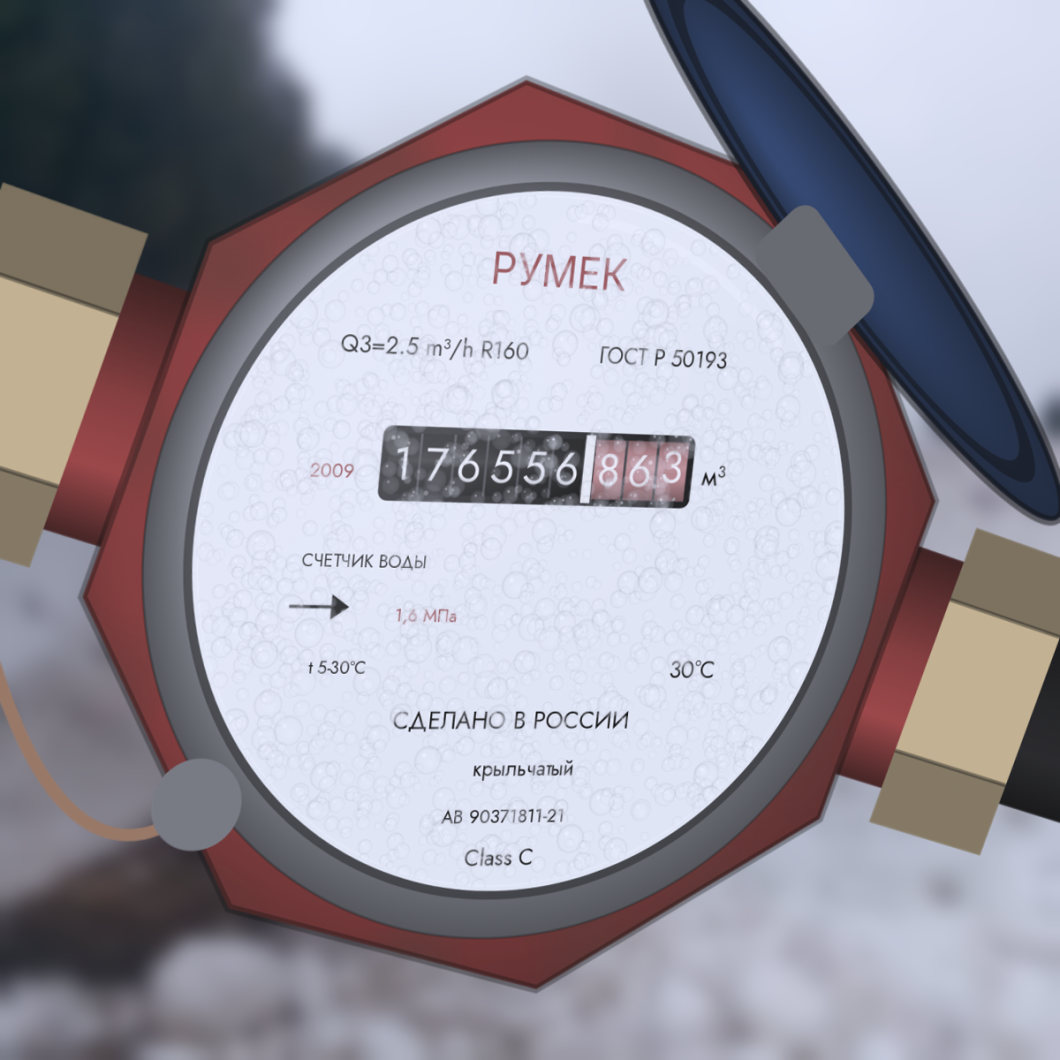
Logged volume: 176556.863 m³
